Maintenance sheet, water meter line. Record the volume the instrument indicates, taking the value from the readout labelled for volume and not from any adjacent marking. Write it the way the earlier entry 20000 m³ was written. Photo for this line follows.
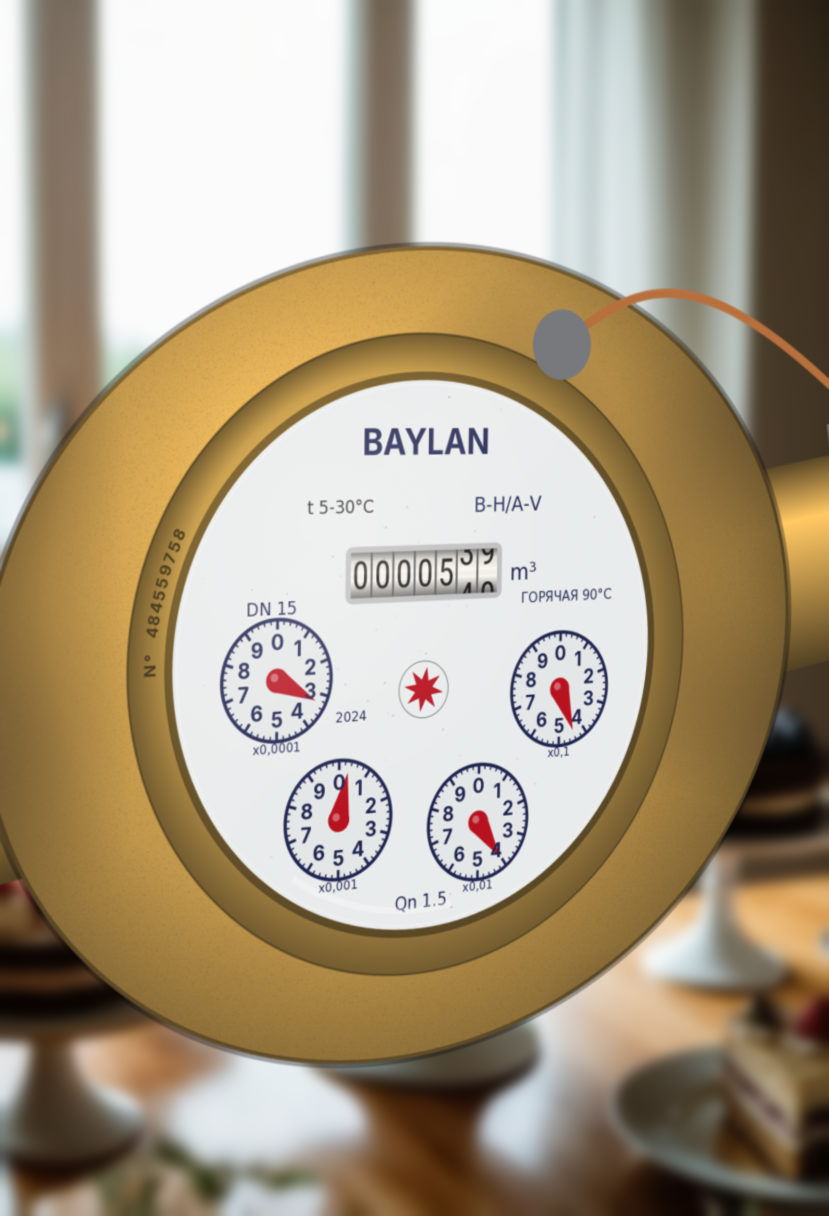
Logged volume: 539.4403 m³
